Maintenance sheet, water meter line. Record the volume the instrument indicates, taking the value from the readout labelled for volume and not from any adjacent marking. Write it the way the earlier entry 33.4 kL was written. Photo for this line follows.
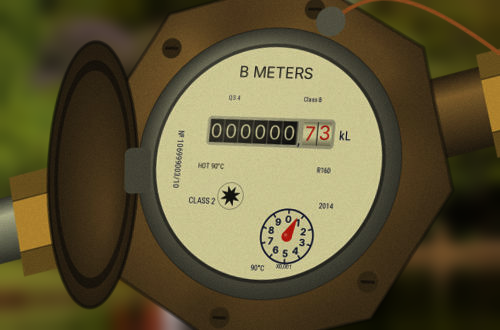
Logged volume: 0.730 kL
